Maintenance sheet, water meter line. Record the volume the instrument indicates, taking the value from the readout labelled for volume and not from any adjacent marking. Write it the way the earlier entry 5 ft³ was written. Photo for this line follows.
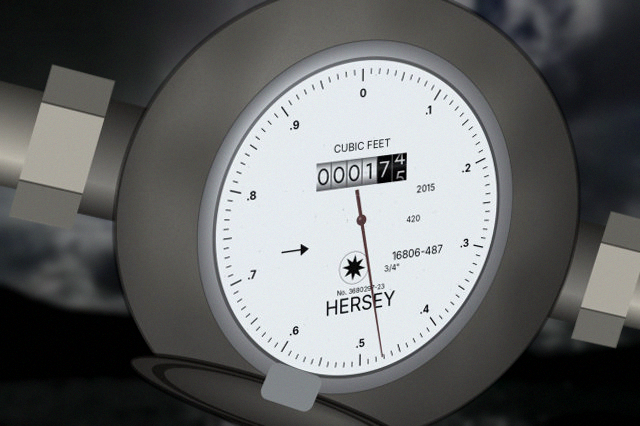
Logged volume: 174.47 ft³
